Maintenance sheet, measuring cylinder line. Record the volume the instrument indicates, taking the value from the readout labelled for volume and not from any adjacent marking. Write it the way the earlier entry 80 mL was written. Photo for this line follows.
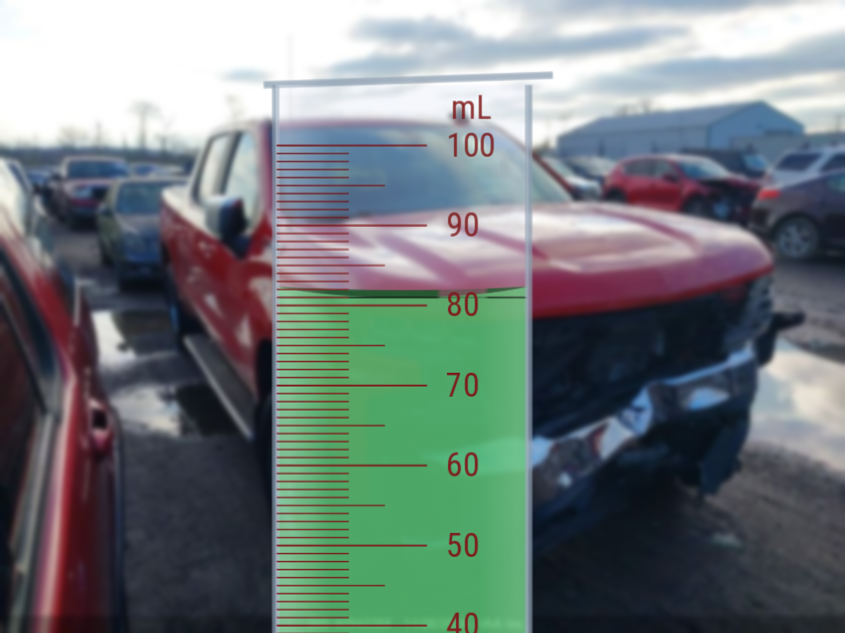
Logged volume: 81 mL
